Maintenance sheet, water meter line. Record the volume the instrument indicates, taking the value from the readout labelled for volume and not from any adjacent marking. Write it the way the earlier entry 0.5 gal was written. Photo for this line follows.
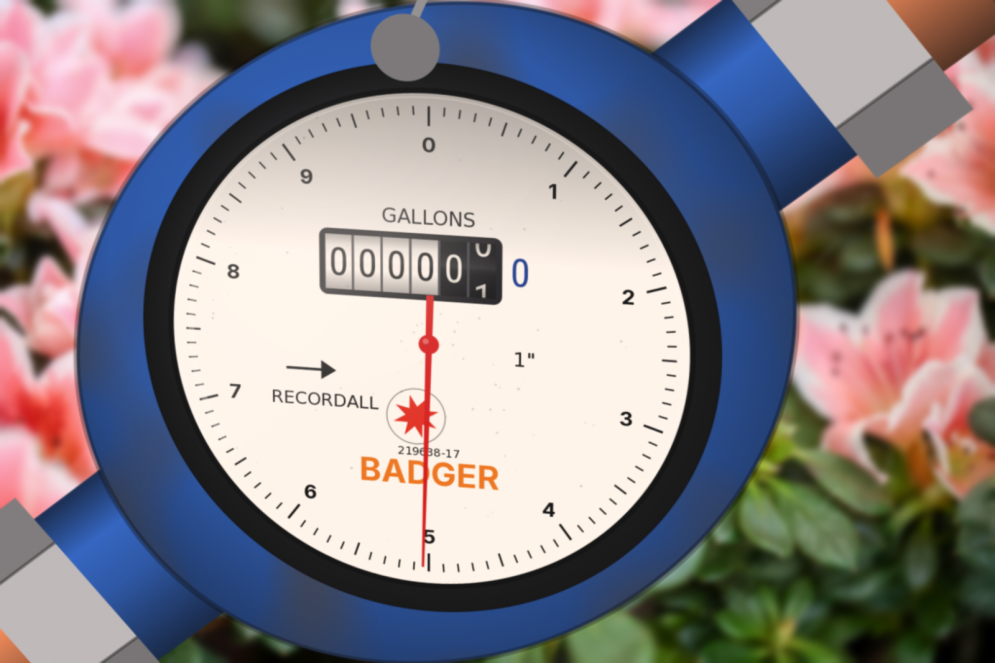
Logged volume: 5.0 gal
